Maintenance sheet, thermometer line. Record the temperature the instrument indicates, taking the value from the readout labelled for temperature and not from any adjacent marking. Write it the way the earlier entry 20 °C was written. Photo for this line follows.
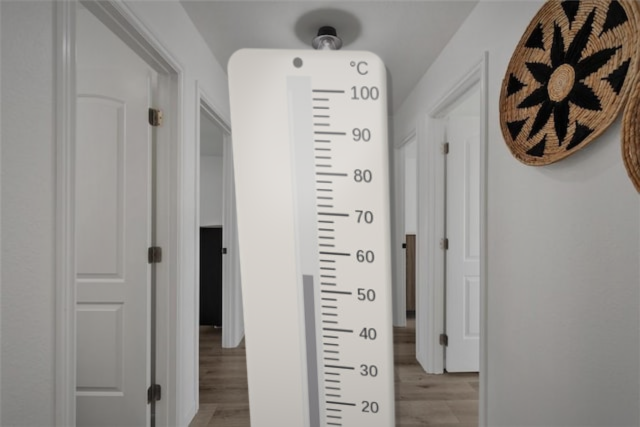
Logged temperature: 54 °C
